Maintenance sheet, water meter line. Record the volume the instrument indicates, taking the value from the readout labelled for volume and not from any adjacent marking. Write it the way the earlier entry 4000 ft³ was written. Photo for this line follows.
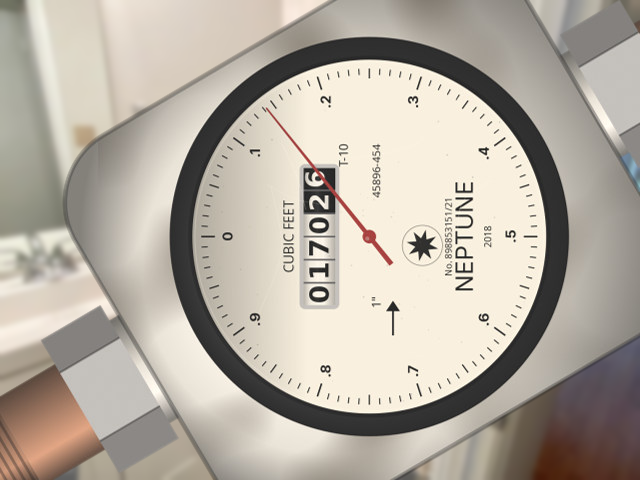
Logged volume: 17026.14 ft³
